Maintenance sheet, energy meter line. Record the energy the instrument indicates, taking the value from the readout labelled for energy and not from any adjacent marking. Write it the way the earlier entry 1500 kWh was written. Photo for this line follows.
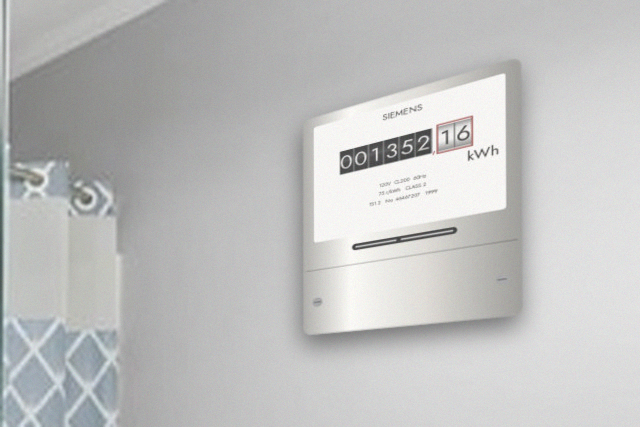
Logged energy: 1352.16 kWh
